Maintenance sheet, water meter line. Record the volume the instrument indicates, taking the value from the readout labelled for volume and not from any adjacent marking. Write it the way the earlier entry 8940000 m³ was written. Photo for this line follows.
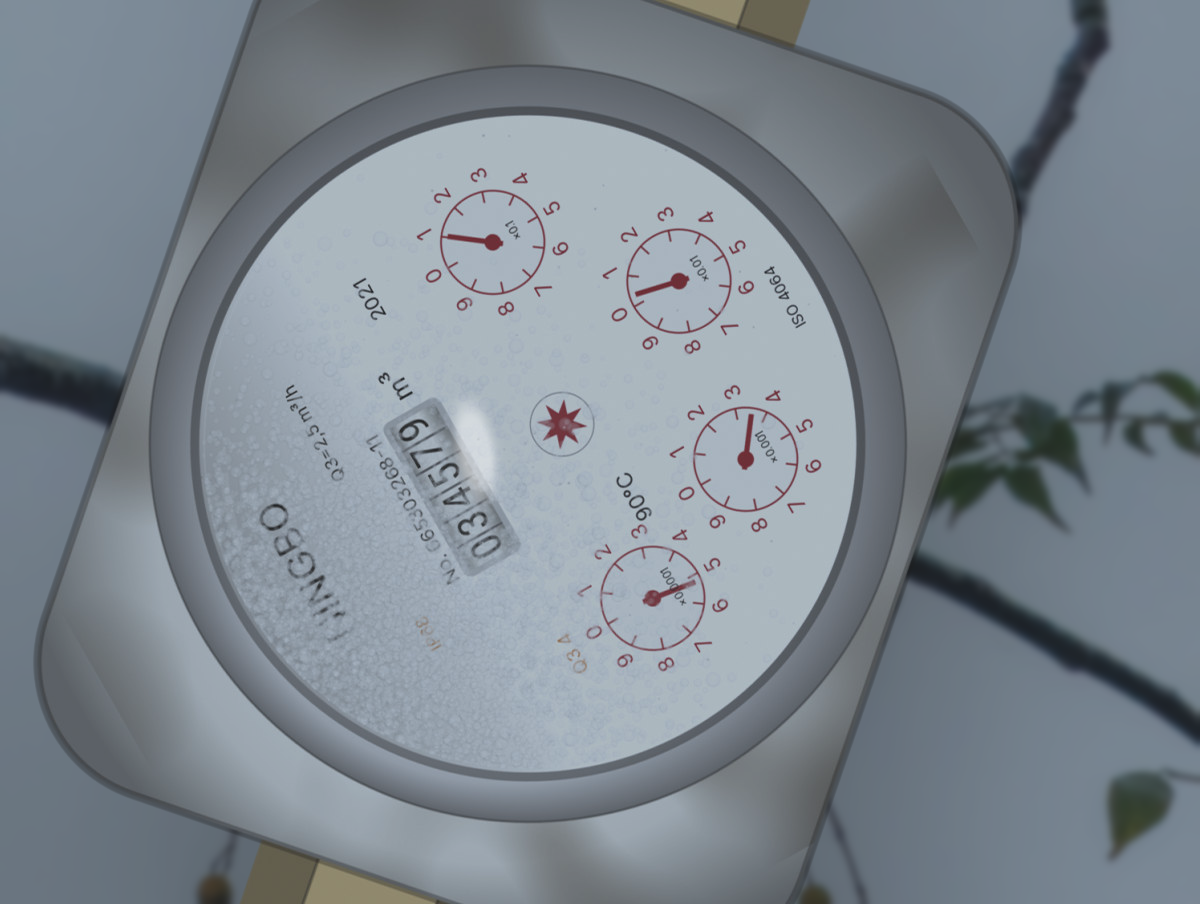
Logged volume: 34579.1035 m³
